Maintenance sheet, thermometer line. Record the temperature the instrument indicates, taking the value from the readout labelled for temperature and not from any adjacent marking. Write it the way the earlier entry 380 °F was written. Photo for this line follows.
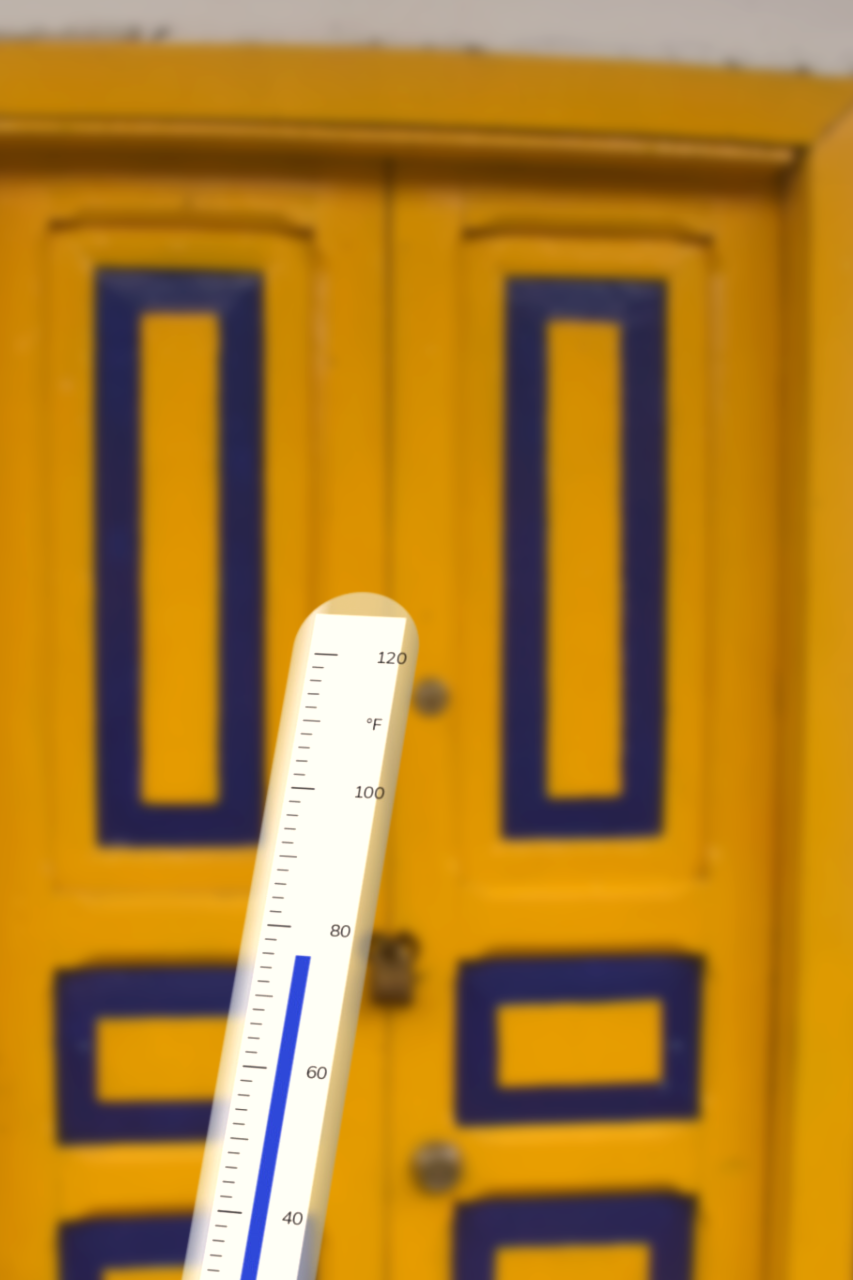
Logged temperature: 76 °F
